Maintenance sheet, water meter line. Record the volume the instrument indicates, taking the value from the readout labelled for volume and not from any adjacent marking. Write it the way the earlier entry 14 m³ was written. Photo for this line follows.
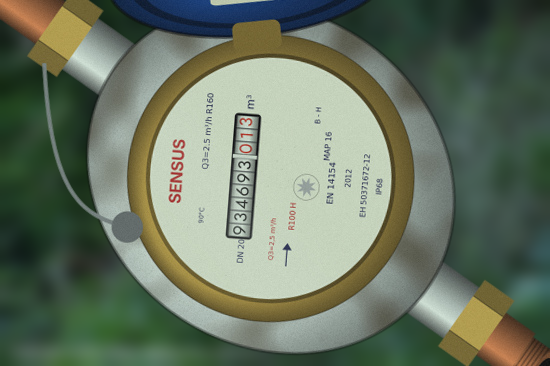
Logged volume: 934693.013 m³
